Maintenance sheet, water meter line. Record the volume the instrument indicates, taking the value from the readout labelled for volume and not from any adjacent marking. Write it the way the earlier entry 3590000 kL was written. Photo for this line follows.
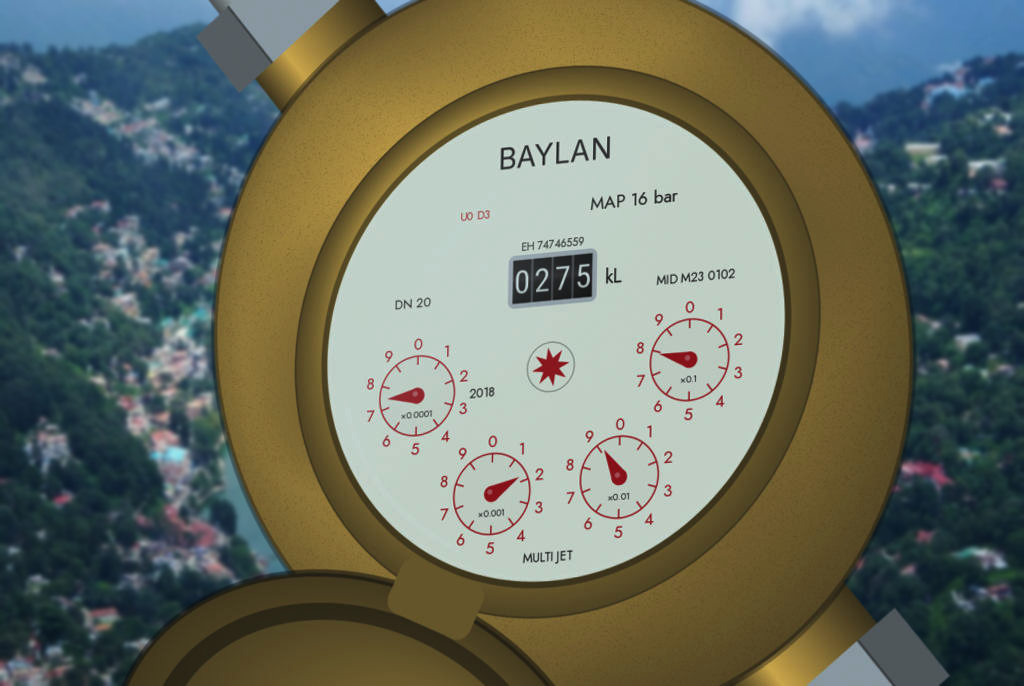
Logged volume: 275.7917 kL
